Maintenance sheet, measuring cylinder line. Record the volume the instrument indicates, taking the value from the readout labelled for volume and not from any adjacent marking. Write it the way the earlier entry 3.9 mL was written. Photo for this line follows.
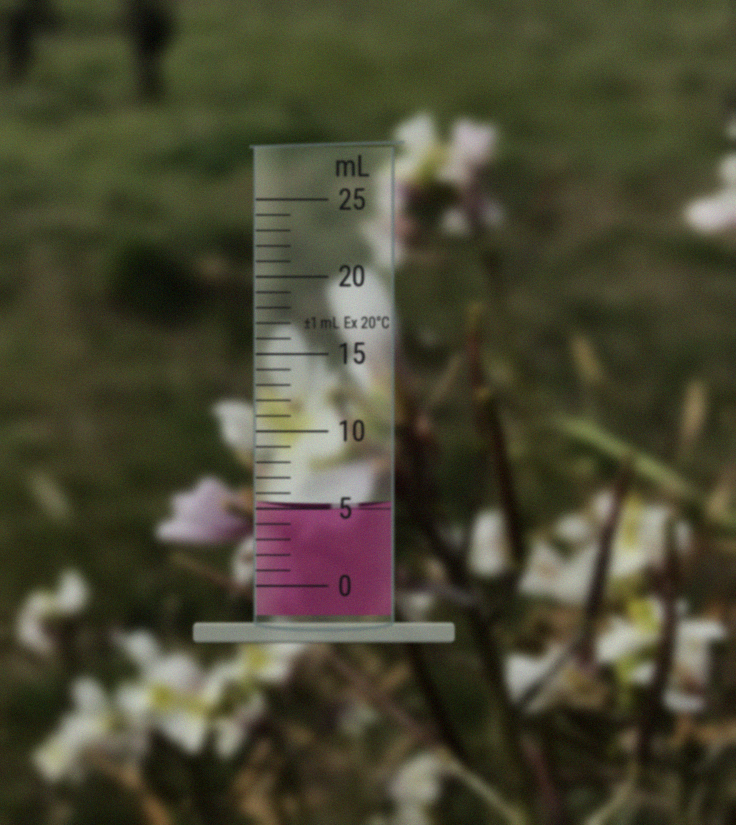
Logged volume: 5 mL
